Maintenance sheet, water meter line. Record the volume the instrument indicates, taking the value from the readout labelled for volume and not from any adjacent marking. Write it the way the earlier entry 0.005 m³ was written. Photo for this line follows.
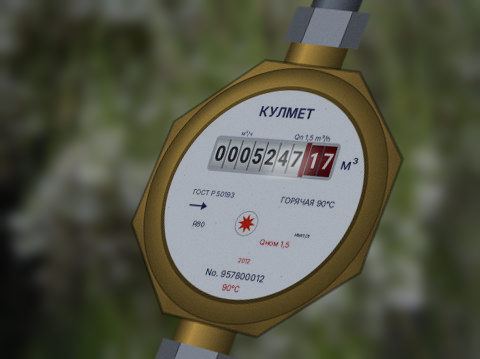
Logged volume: 5247.17 m³
